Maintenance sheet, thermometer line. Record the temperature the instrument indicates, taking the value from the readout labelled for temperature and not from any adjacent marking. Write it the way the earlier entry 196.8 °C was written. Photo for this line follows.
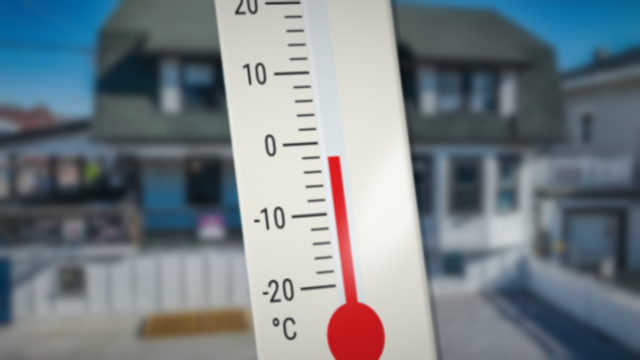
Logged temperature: -2 °C
